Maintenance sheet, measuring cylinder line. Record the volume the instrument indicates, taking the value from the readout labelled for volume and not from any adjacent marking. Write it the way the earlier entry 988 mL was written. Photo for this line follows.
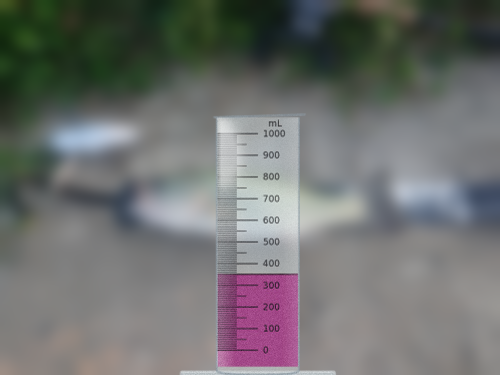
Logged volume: 350 mL
